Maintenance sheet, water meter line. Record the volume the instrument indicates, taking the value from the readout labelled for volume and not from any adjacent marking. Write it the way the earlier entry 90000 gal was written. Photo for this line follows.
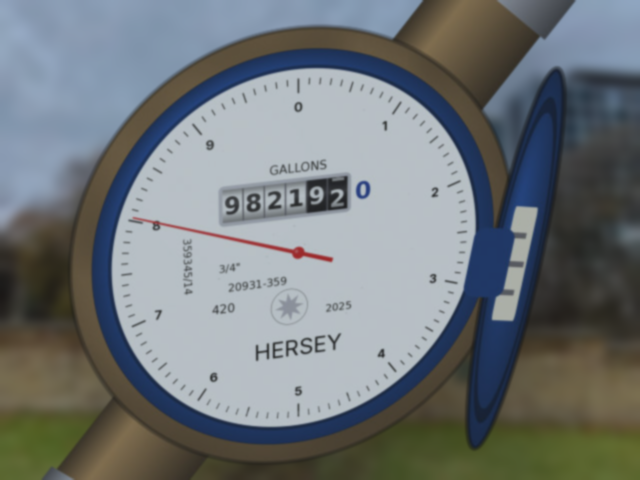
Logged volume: 9821918.0 gal
